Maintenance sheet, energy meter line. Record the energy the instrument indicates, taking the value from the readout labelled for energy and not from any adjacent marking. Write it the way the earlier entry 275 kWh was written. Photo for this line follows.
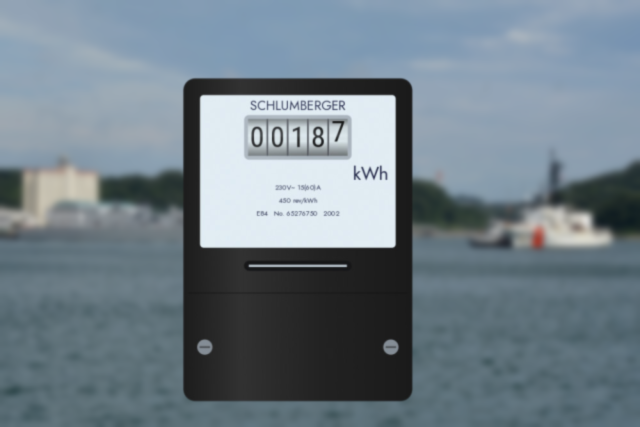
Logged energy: 187 kWh
